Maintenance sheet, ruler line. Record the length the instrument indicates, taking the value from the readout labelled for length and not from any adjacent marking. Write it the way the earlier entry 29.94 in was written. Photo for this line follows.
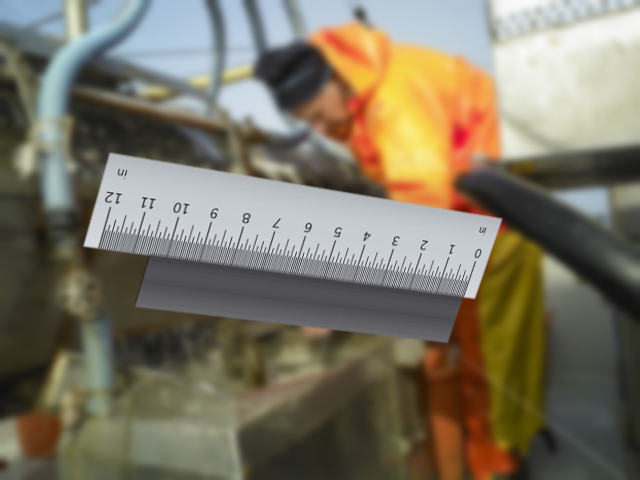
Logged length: 10.5 in
